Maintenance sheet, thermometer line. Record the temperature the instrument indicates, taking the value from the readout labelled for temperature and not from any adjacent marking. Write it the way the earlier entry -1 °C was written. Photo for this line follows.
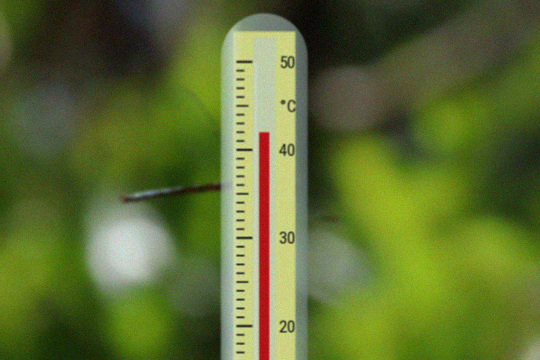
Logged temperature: 42 °C
